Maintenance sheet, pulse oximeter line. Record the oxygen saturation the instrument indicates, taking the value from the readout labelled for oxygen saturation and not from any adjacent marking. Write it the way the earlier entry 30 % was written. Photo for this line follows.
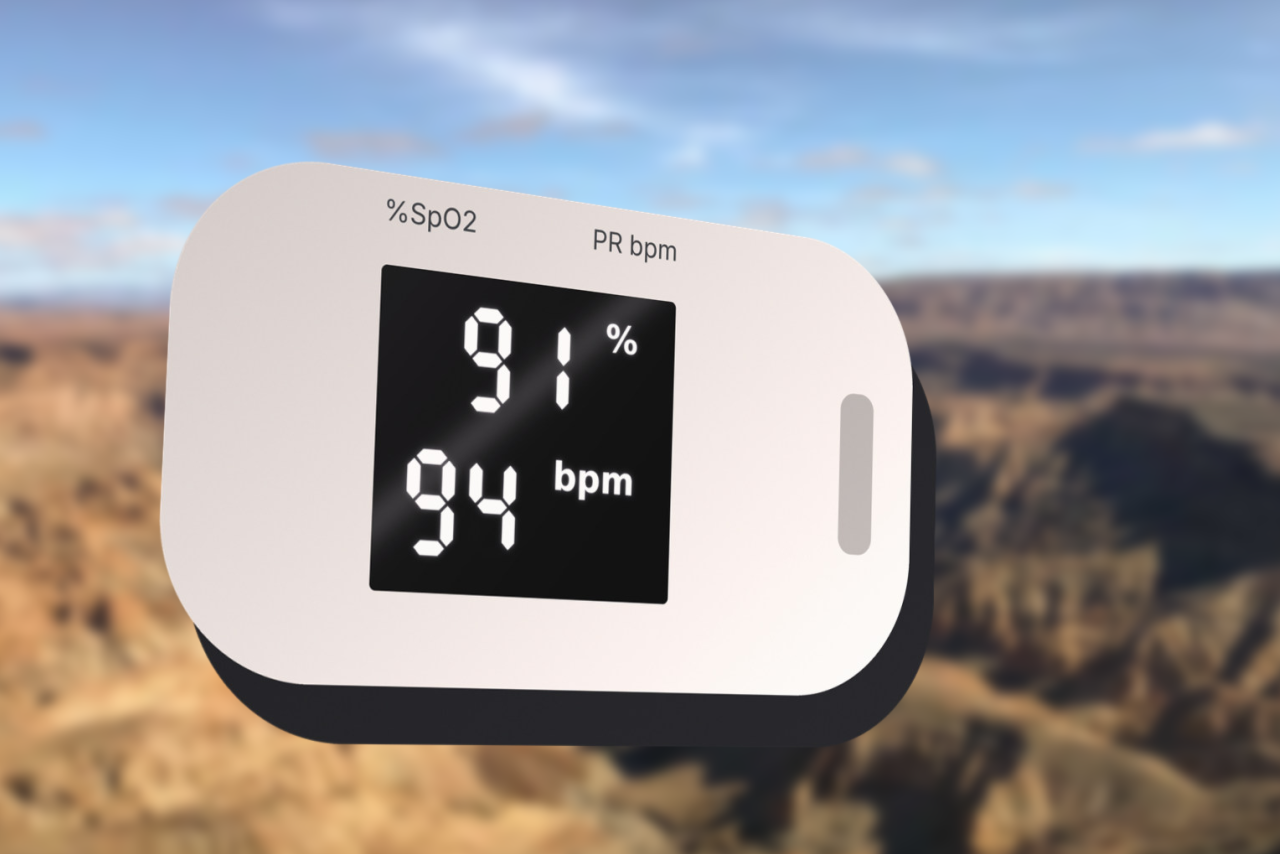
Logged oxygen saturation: 91 %
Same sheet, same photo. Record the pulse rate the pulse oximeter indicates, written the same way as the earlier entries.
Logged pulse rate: 94 bpm
